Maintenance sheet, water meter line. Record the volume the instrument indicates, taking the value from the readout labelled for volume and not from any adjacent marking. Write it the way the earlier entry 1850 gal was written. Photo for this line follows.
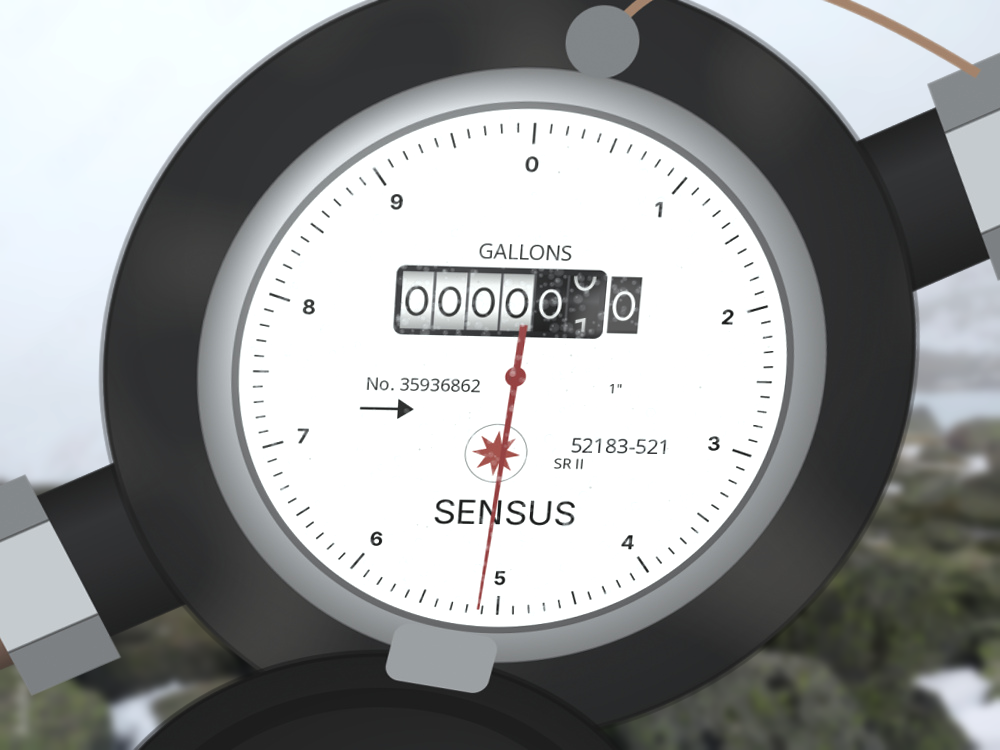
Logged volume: 5.1 gal
